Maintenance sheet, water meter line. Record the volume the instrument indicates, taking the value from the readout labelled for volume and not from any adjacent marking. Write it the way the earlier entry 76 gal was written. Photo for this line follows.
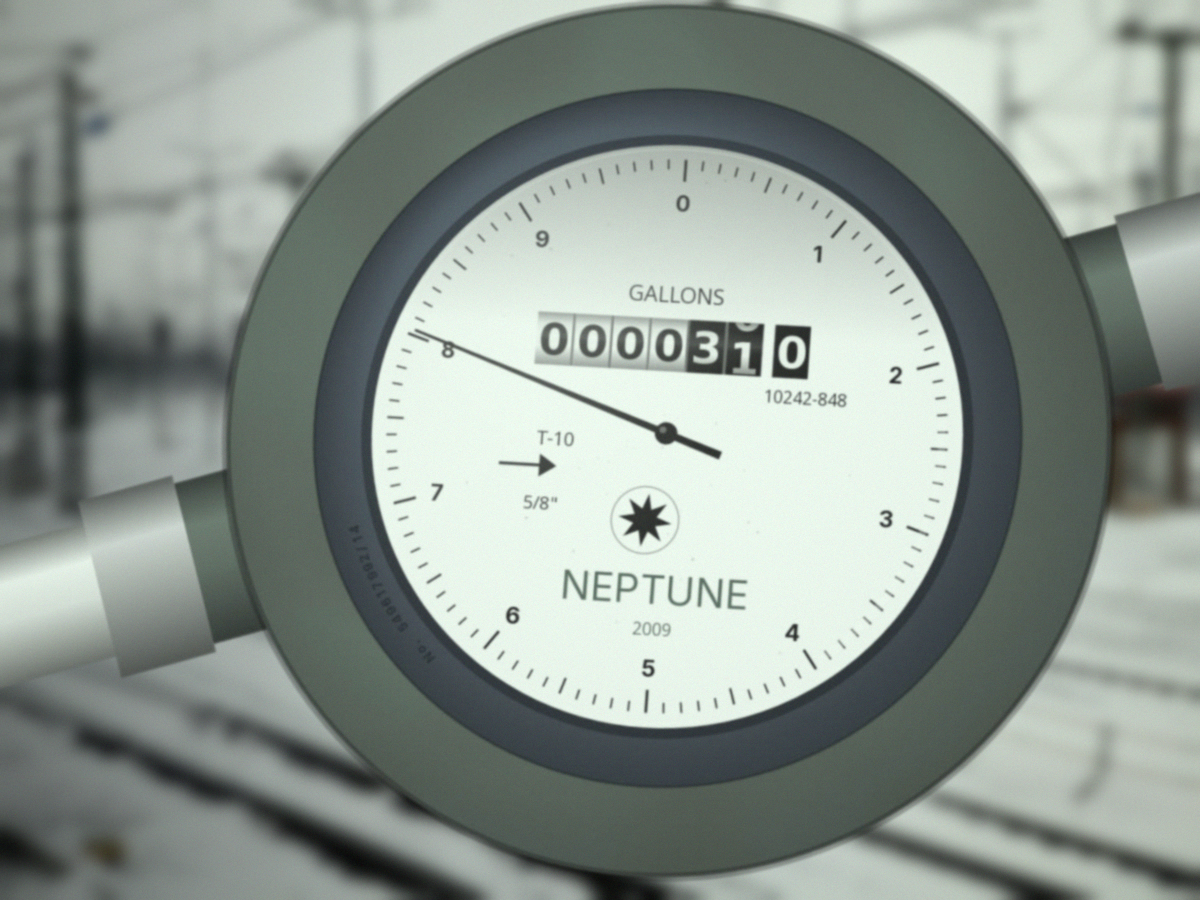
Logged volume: 308.0 gal
